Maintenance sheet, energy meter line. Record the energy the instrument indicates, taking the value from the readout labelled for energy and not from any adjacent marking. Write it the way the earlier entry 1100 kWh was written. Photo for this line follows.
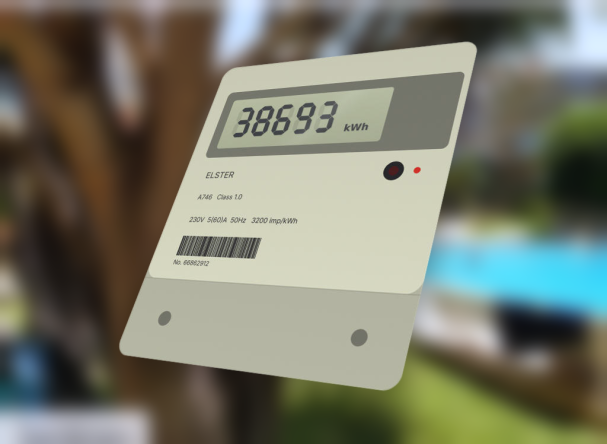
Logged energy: 38693 kWh
